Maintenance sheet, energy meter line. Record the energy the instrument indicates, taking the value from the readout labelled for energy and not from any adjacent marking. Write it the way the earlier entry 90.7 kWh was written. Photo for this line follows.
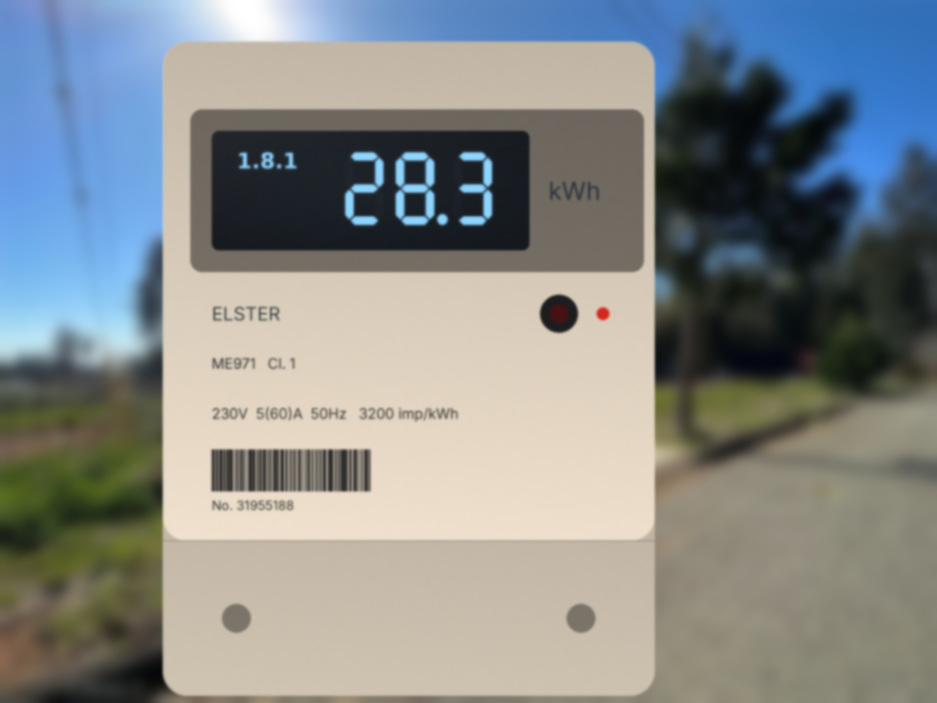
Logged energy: 28.3 kWh
